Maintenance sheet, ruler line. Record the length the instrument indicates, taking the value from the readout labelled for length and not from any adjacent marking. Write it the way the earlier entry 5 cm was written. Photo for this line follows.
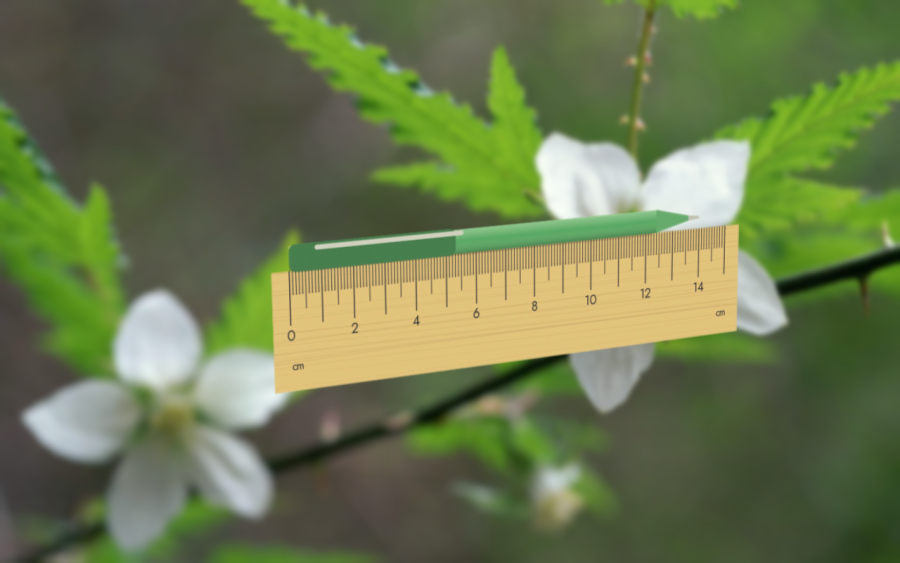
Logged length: 14 cm
